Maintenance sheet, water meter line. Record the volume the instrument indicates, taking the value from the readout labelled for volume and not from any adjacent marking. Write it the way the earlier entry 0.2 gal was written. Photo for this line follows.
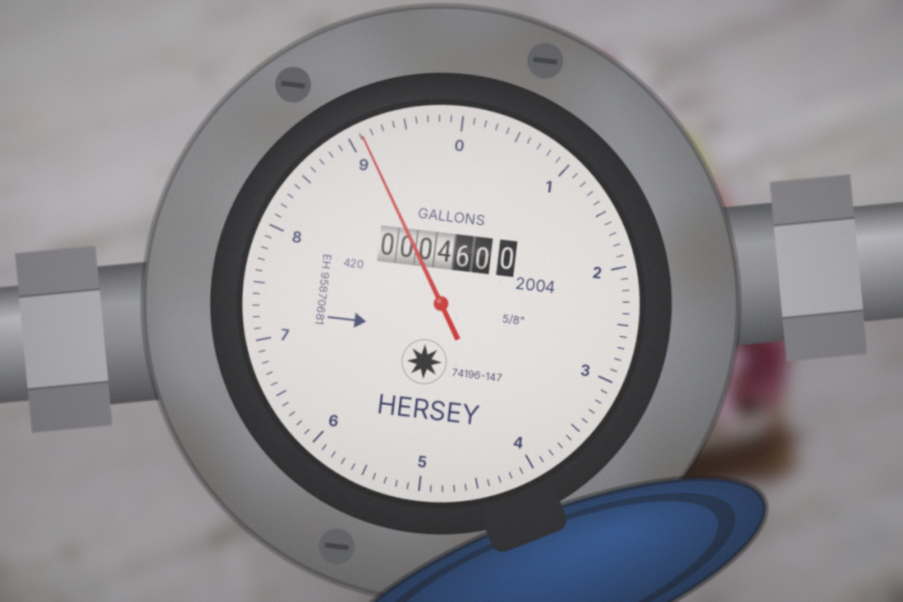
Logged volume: 4599.1 gal
